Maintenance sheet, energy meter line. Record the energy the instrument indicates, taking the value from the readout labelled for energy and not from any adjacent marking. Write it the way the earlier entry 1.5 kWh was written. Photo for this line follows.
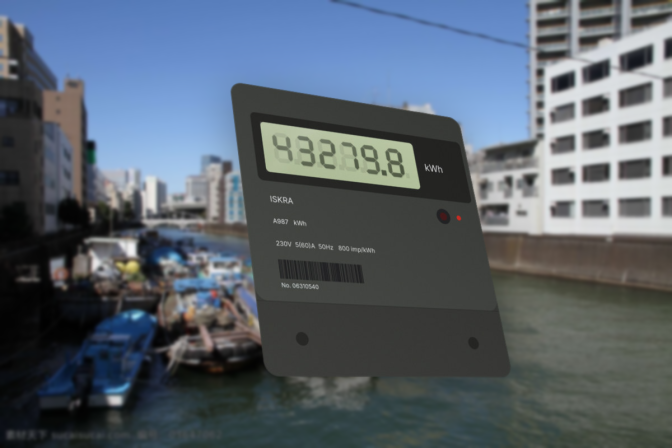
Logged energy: 43279.8 kWh
